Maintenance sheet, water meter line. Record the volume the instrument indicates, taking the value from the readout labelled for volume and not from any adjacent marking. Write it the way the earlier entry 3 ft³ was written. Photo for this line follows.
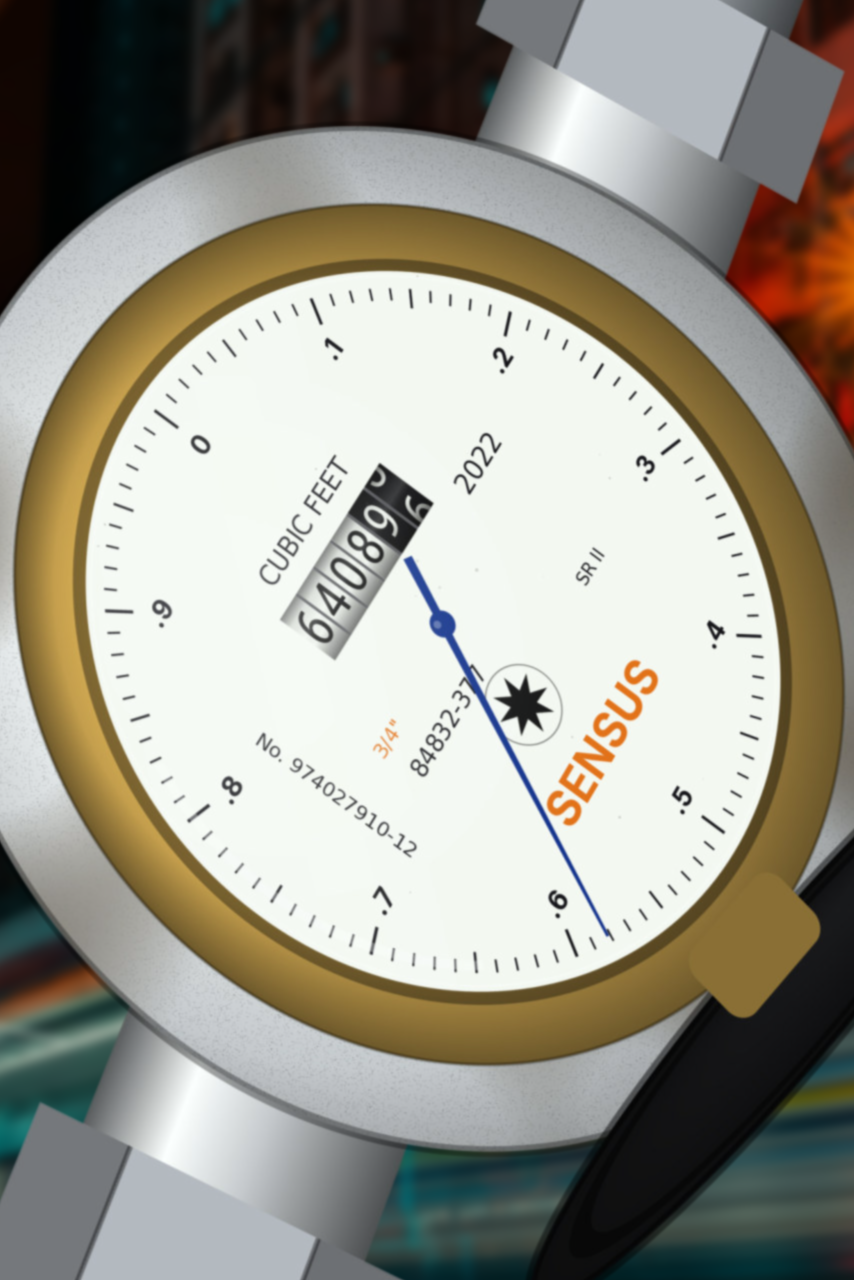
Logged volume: 640895.58 ft³
